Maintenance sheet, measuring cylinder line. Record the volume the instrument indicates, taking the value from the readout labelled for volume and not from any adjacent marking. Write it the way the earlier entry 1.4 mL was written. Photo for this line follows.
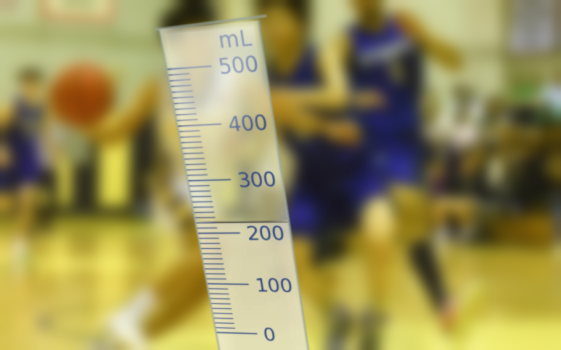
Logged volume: 220 mL
